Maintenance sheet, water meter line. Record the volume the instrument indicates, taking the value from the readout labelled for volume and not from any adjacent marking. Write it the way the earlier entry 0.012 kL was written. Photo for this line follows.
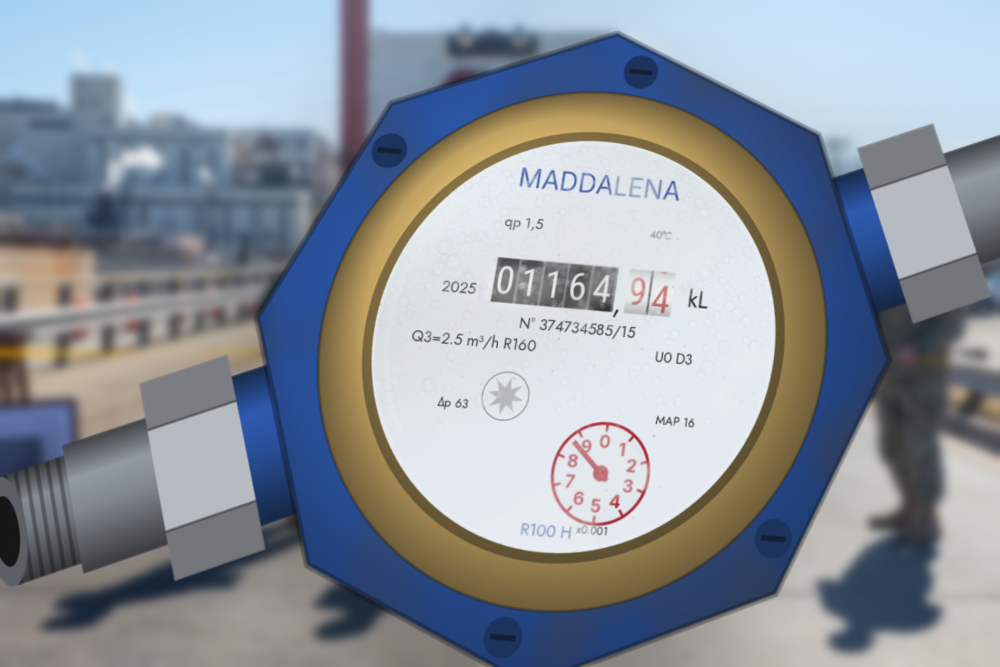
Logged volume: 1164.938 kL
